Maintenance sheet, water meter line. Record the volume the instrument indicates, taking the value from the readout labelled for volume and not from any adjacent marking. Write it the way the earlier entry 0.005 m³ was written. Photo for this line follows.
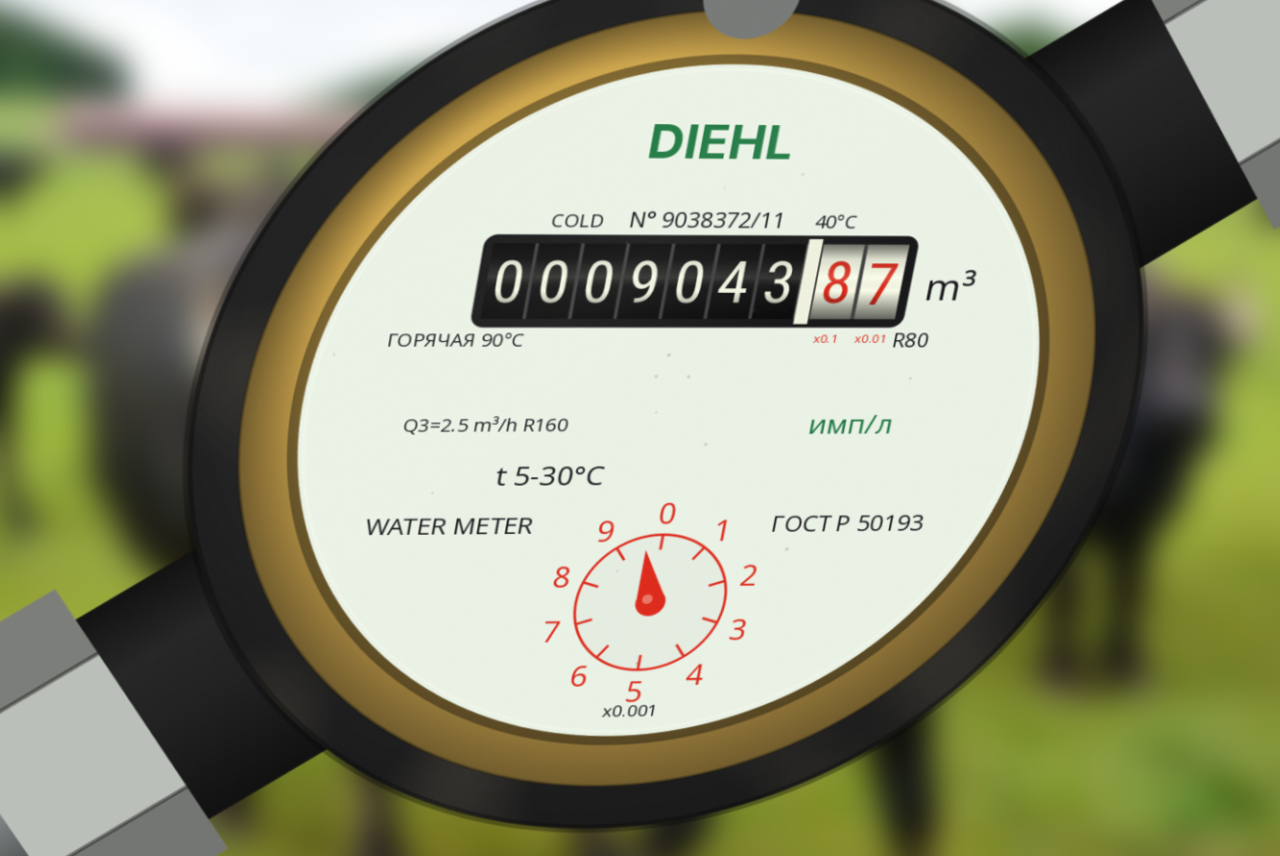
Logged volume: 9043.869 m³
